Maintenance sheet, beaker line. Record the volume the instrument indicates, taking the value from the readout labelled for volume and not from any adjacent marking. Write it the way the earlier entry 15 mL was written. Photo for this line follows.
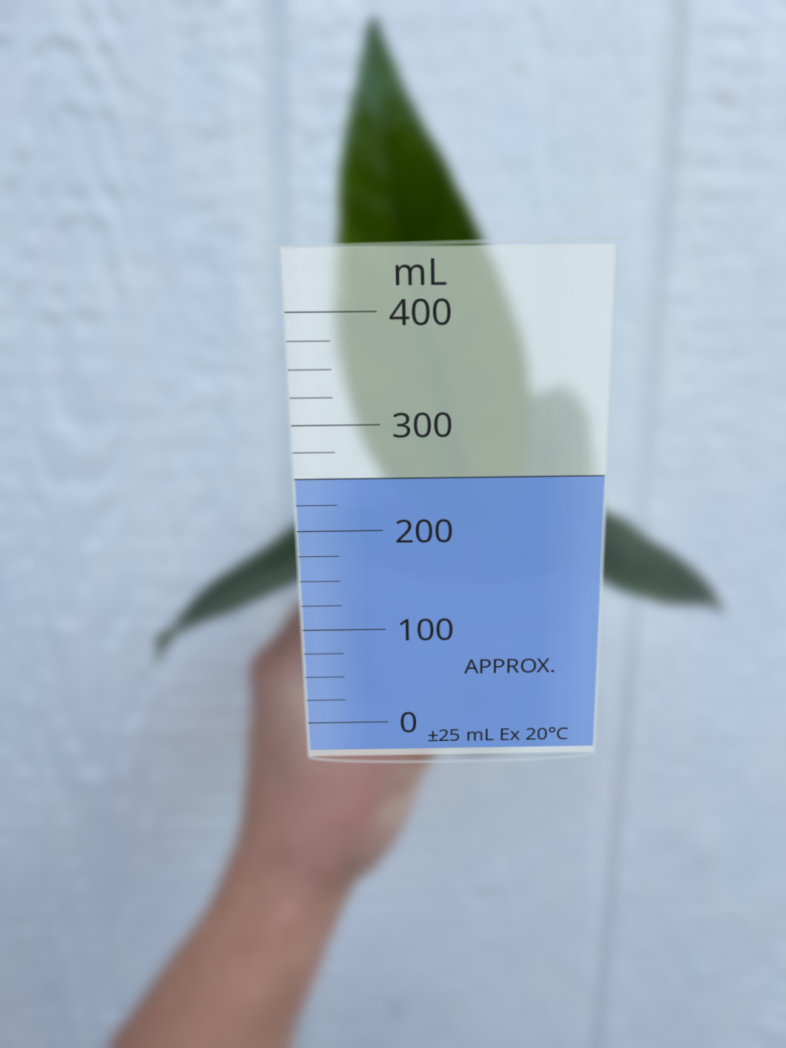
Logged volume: 250 mL
